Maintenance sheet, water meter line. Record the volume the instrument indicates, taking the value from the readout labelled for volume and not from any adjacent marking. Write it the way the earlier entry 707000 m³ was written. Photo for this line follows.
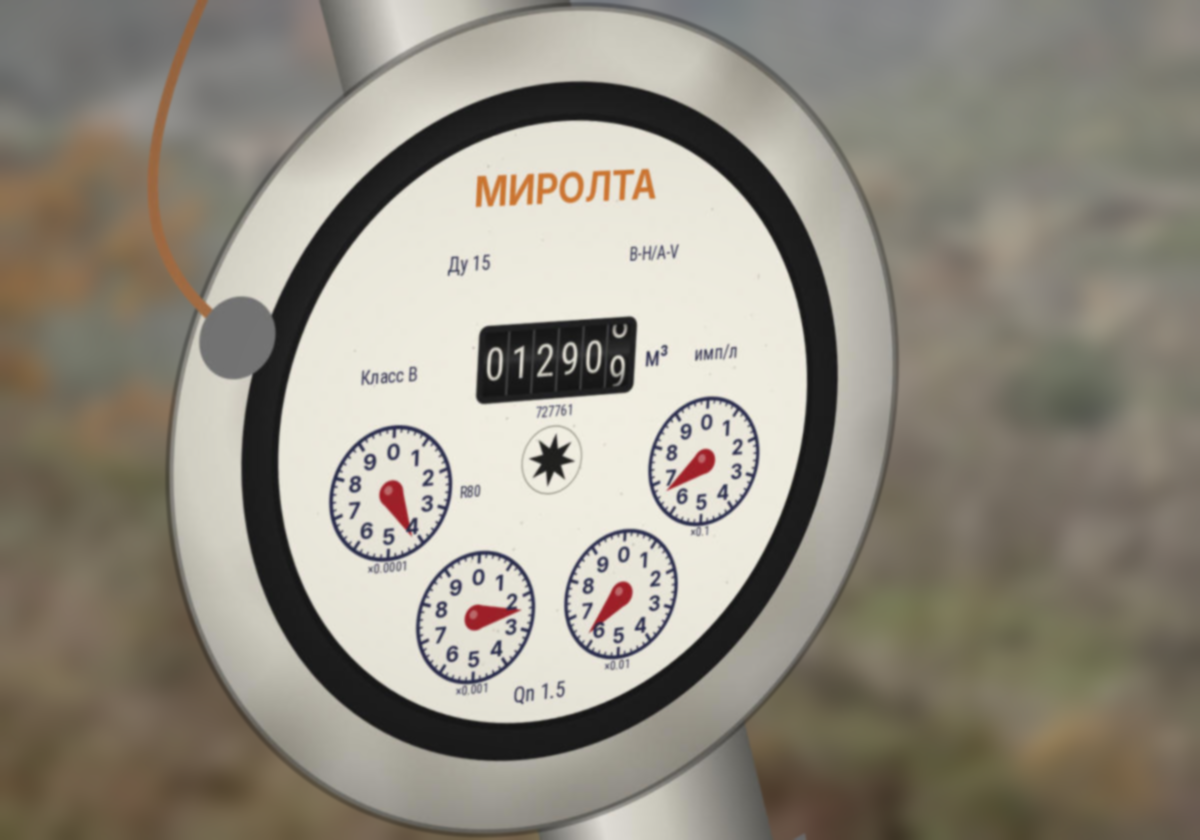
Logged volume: 12908.6624 m³
